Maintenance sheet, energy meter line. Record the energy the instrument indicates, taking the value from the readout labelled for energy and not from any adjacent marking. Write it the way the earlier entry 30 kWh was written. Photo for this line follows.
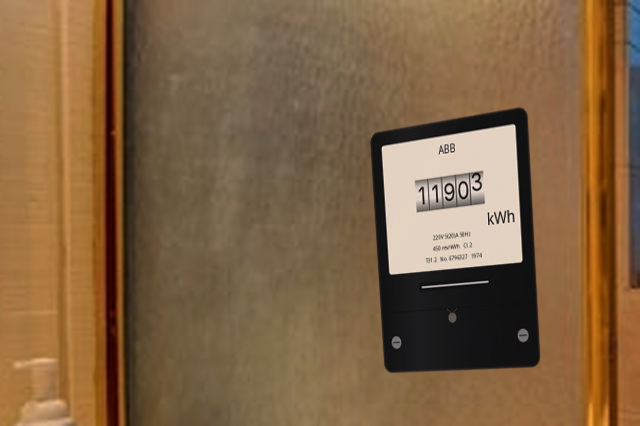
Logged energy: 11903 kWh
